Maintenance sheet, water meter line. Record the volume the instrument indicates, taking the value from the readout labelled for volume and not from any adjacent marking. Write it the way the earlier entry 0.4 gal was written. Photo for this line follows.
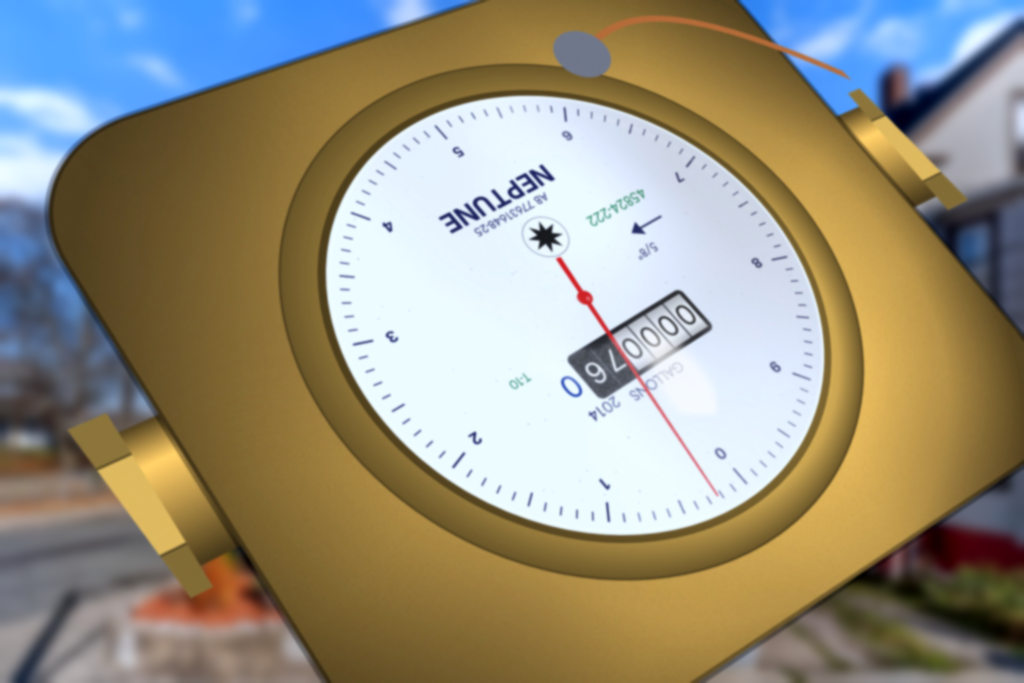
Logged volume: 760.2 gal
